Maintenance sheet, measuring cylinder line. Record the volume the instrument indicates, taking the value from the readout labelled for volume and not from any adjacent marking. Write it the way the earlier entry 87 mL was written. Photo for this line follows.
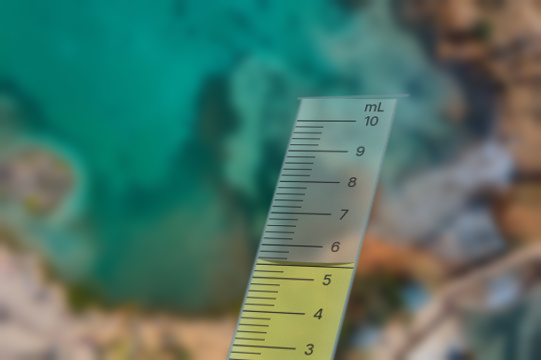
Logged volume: 5.4 mL
